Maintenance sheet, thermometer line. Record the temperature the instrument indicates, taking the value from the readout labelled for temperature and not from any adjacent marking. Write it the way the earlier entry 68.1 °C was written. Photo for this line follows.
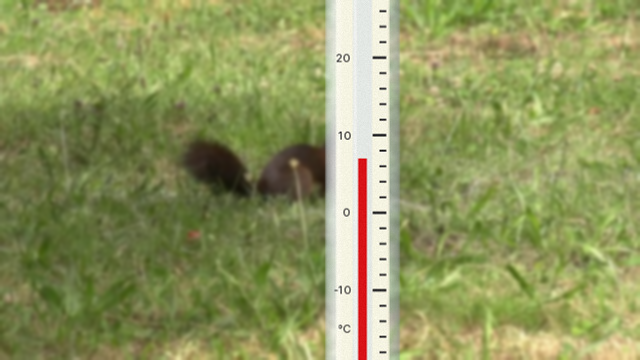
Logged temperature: 7 °C
